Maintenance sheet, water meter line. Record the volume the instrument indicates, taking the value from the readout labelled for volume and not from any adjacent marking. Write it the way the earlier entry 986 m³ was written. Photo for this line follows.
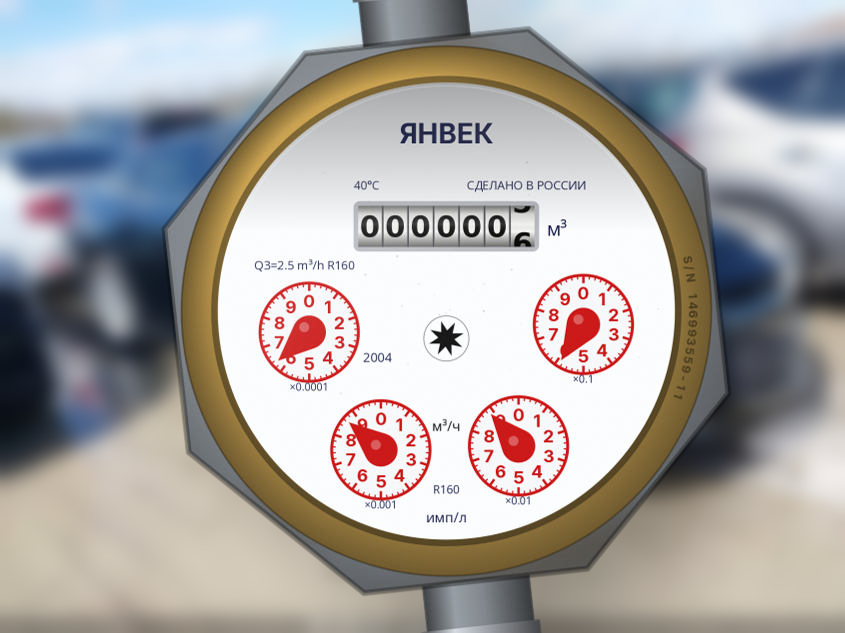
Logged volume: 5.5886 m³
